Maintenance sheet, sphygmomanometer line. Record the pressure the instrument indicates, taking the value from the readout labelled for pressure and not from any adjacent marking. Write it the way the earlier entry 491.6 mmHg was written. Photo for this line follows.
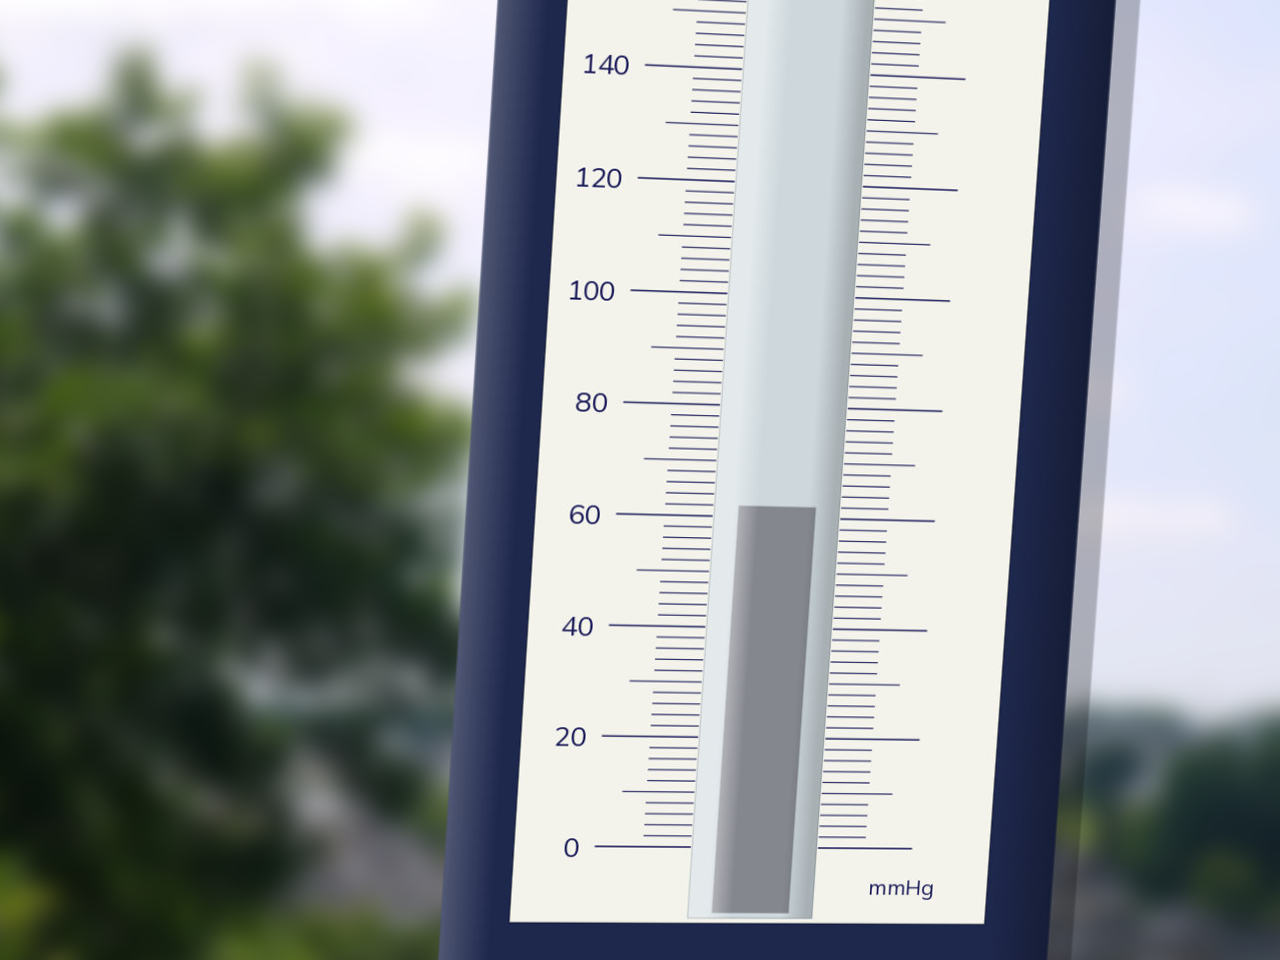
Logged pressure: 62 mmHg
